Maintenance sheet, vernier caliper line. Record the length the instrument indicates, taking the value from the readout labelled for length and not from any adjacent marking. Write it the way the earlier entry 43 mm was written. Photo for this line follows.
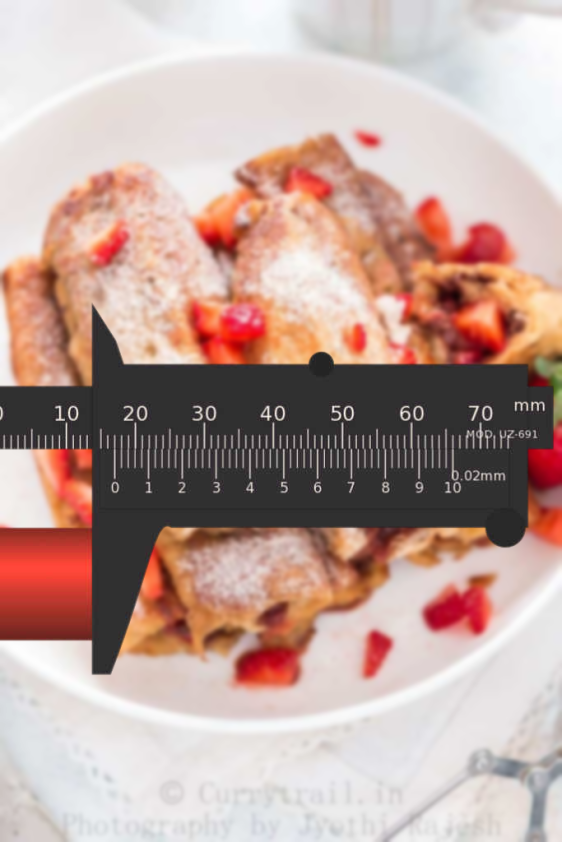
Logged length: 17.0 mm
